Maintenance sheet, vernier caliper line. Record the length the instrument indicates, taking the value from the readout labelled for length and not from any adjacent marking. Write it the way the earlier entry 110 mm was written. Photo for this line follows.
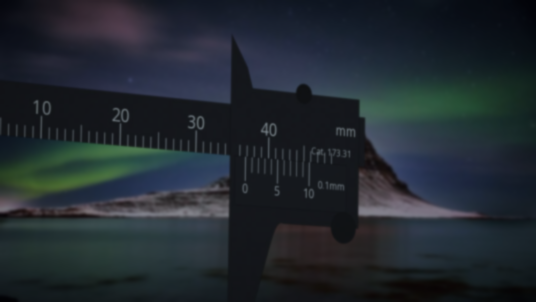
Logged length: 36.8 mm
